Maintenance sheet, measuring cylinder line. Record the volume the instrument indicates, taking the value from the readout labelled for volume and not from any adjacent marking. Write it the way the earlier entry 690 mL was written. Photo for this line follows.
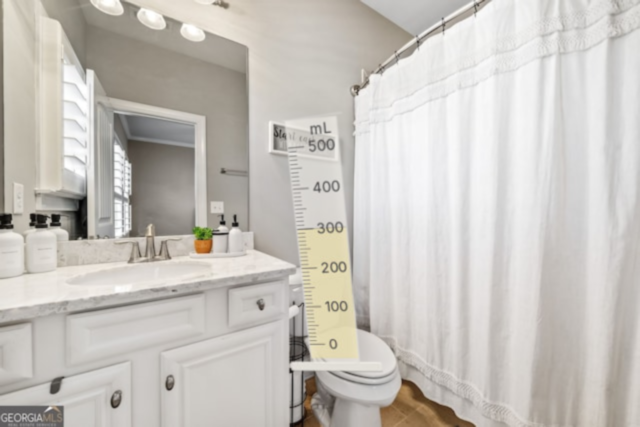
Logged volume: 300 mL
